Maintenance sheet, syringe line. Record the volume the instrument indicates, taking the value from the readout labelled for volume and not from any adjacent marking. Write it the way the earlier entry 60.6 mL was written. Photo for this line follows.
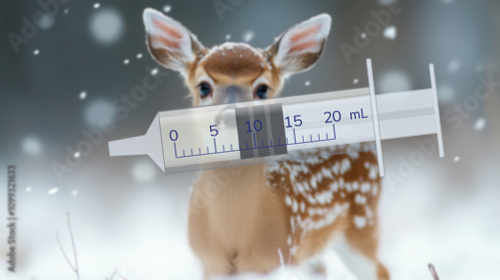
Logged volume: 8 mL
